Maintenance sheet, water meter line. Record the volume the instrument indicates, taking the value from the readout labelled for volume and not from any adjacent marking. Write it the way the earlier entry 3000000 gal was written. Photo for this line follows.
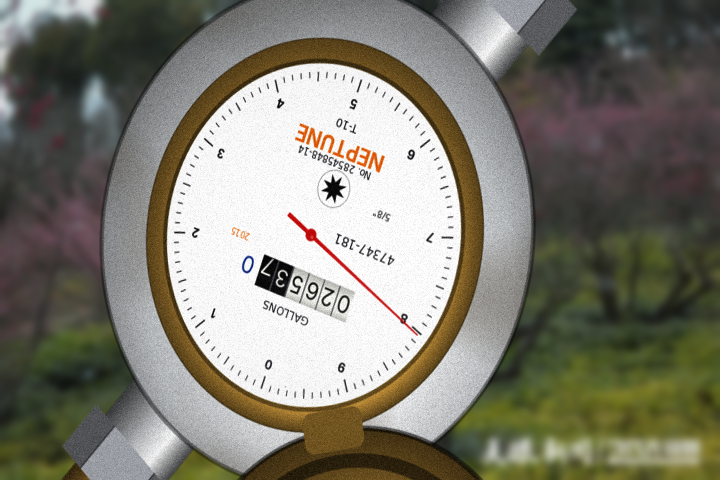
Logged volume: 265368.0 gal
